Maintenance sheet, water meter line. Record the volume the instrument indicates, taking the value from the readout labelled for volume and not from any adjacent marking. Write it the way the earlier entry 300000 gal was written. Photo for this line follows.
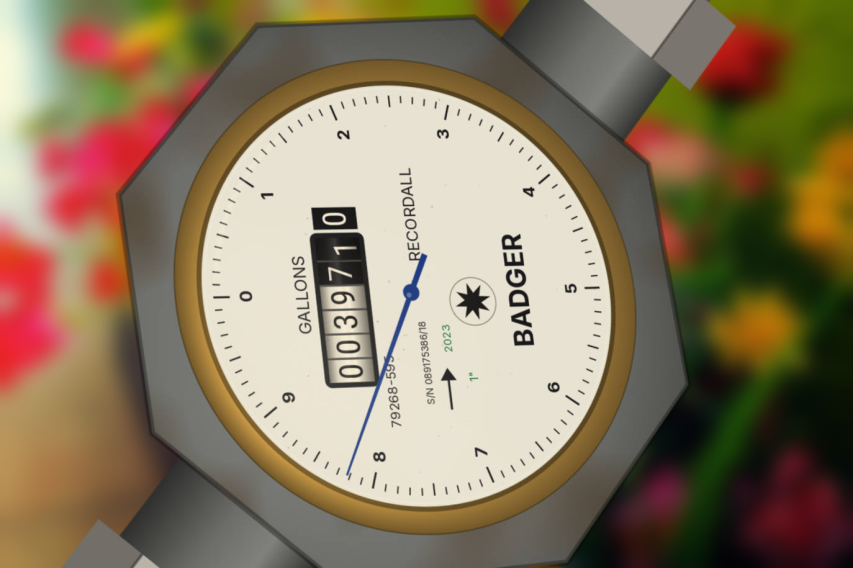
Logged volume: 39708.2 gal
